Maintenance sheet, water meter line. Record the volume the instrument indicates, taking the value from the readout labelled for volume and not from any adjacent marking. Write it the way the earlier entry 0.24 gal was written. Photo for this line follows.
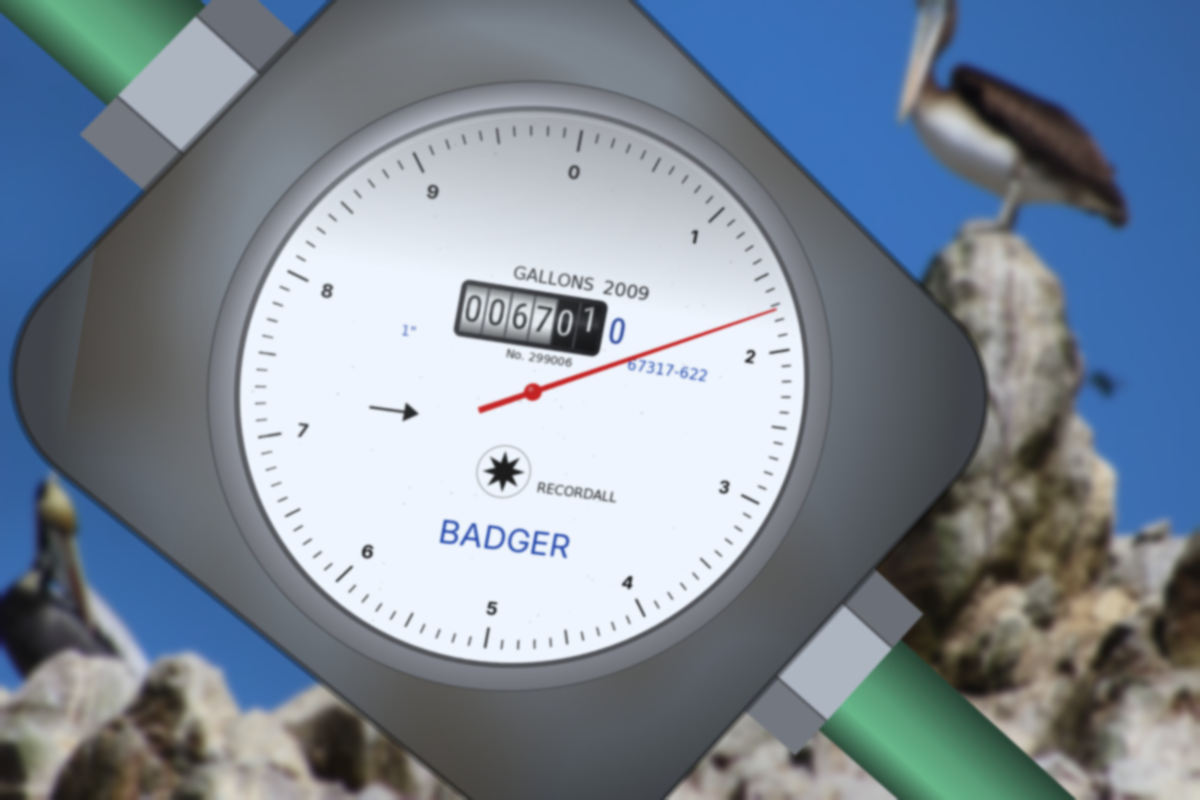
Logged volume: 67011.7 gal
